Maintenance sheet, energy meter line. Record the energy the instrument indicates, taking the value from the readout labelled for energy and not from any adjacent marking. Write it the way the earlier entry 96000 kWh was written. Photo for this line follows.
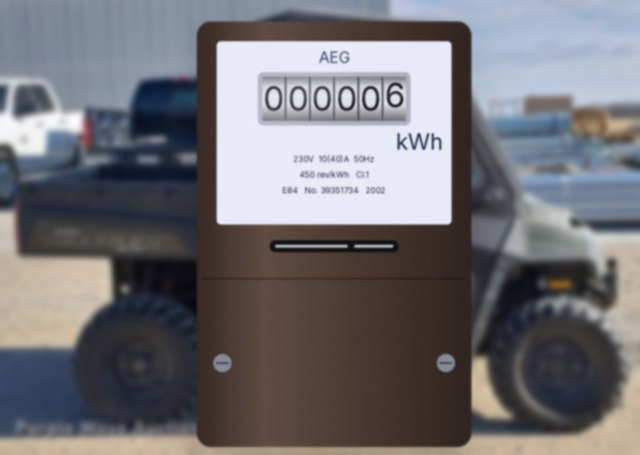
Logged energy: 6 kWh
